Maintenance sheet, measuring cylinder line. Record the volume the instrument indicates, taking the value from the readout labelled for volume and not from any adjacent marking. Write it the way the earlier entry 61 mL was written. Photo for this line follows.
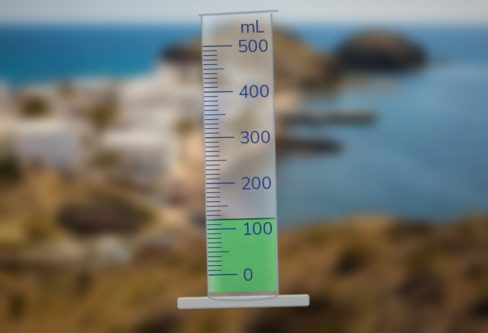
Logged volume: 120 mL
